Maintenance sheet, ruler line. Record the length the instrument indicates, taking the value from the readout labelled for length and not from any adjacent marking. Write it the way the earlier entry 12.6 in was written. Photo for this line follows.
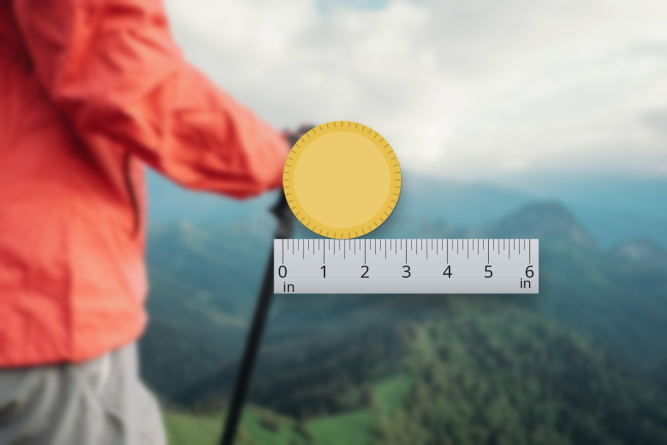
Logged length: 2.875 in
